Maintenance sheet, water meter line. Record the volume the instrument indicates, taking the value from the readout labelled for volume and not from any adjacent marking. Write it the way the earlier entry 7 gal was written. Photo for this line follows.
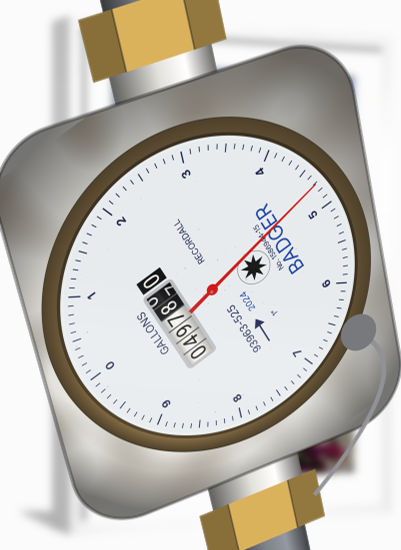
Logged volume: 497864.7 gal
